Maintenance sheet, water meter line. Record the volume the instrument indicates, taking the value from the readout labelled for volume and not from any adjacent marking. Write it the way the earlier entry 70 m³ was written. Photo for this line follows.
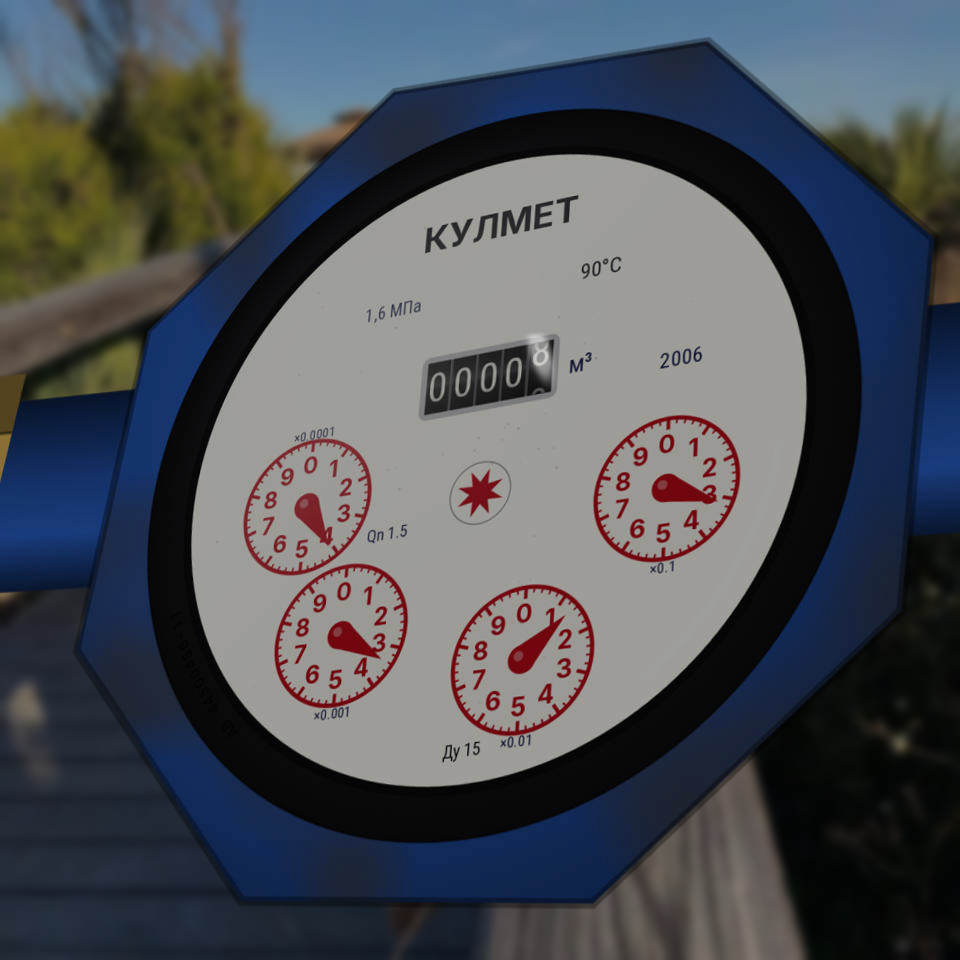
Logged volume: 8.3134 m³
